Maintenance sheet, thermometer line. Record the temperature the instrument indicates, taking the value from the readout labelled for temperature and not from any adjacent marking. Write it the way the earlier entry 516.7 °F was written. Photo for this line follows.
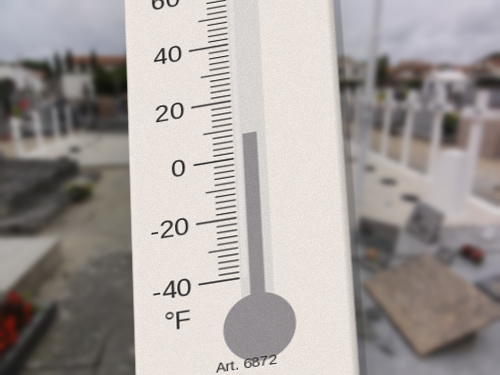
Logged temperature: 8 °F
